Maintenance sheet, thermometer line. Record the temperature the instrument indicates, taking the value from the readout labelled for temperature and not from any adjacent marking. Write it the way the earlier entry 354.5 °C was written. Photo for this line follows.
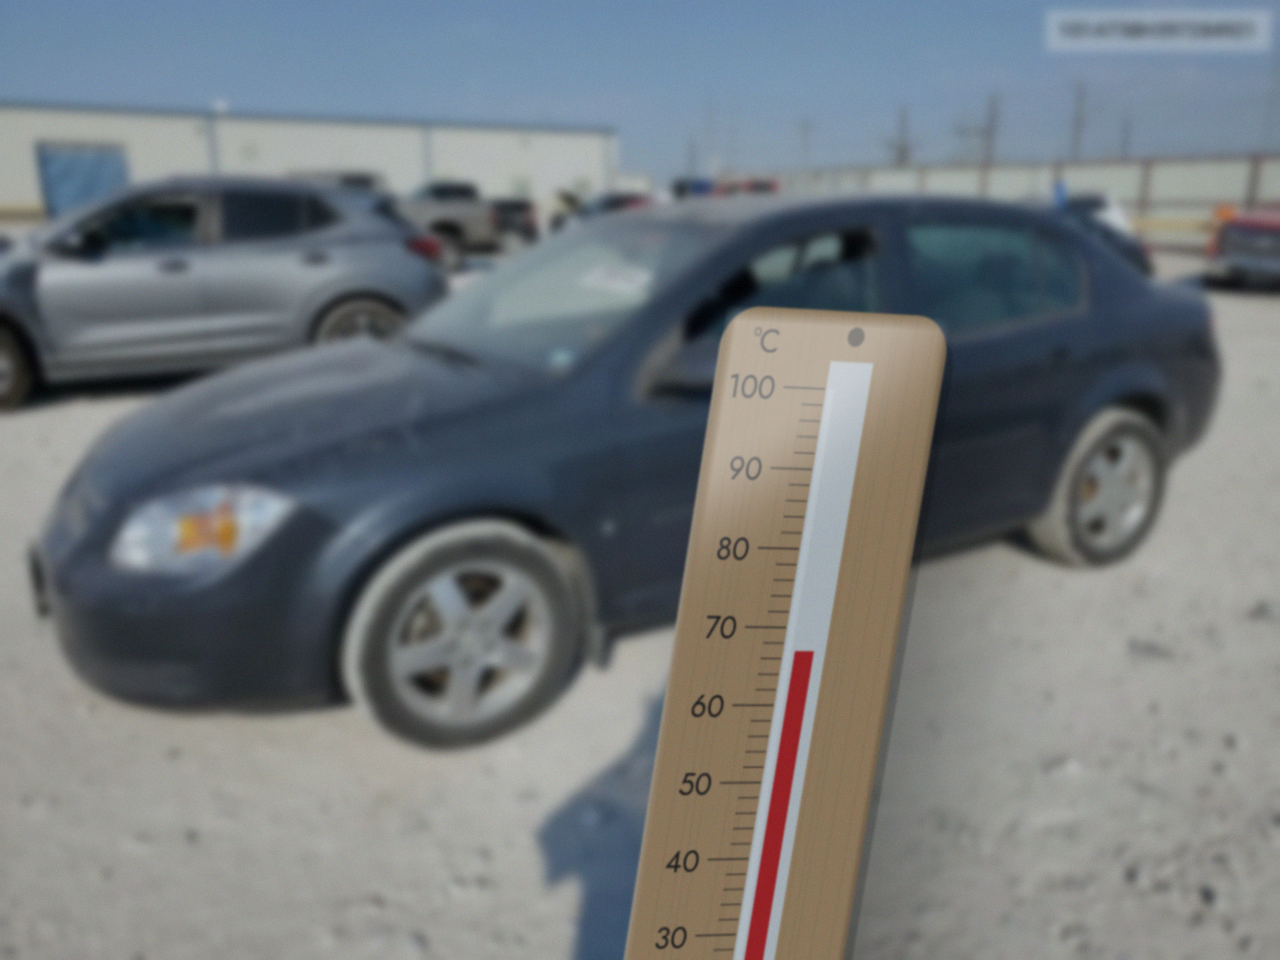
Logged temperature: 67 °C
